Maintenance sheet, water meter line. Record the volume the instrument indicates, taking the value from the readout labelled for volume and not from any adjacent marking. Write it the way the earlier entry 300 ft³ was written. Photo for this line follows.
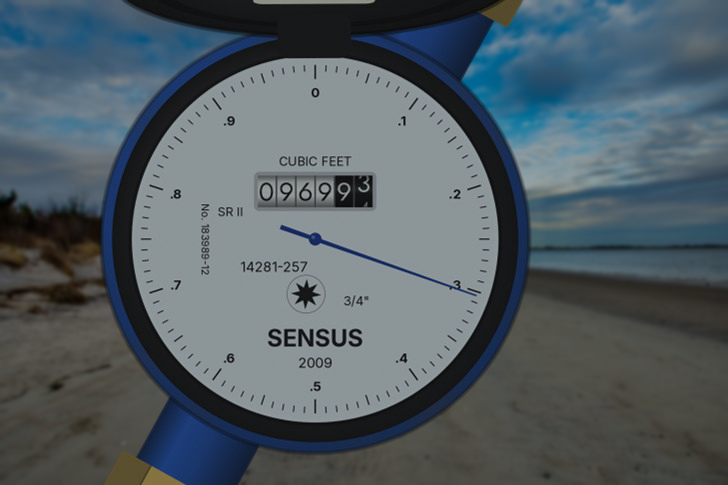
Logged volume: 96993.30 ft³
